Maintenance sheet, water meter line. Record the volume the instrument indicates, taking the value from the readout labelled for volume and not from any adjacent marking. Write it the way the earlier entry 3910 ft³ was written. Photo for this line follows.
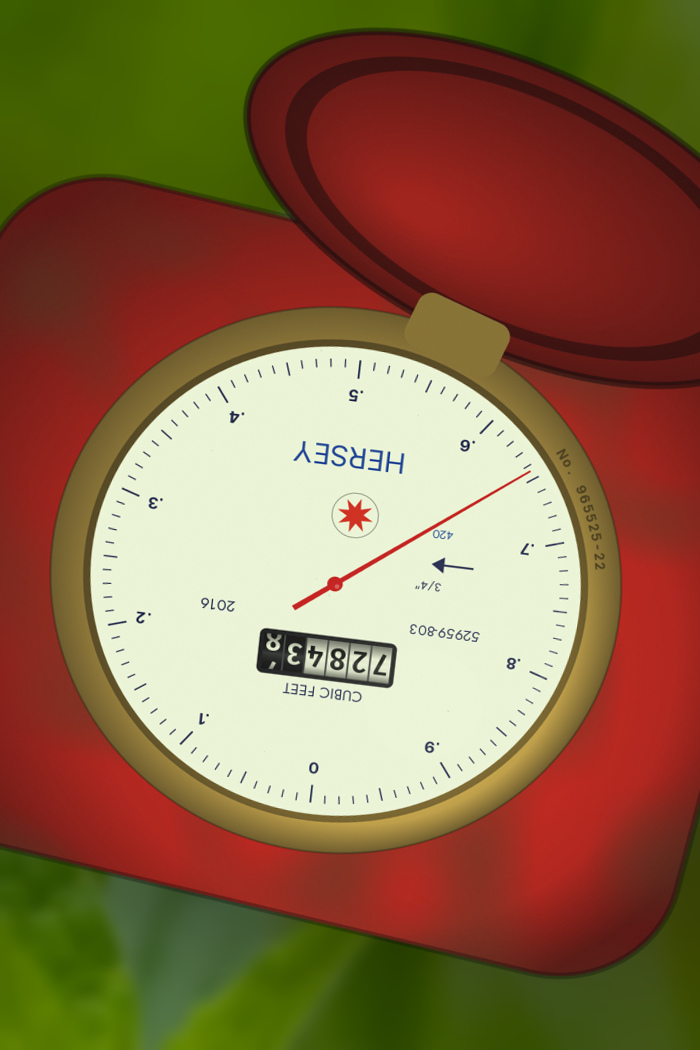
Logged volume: 728437.64 ft³
